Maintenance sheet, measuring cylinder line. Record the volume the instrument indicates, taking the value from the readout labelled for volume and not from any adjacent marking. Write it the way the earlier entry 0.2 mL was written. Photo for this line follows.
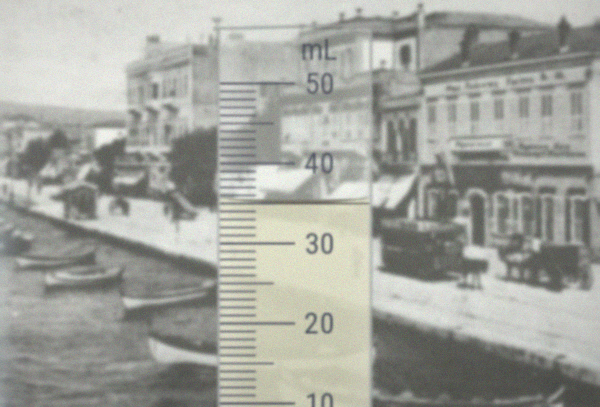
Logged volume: 35 mL
